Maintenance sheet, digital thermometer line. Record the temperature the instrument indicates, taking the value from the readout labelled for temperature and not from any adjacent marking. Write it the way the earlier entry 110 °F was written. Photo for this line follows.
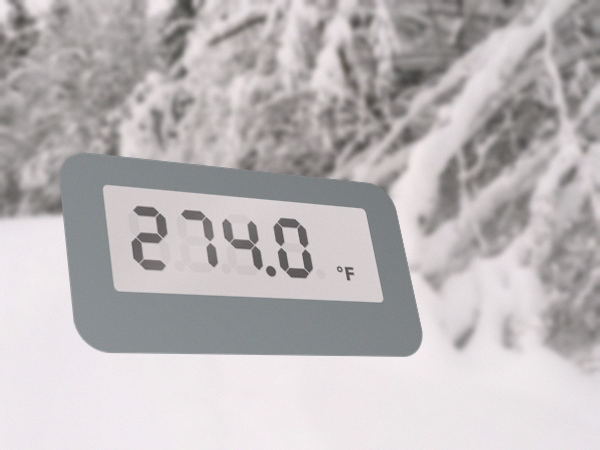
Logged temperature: 274.0 °F
